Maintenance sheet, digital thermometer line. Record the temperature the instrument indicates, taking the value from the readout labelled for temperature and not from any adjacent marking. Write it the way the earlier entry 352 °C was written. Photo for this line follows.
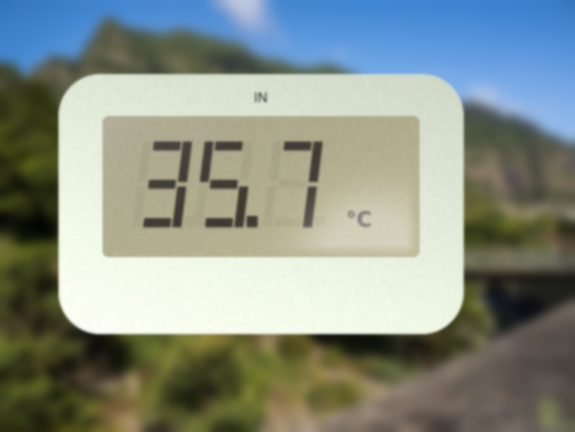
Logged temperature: 35.7 °C
